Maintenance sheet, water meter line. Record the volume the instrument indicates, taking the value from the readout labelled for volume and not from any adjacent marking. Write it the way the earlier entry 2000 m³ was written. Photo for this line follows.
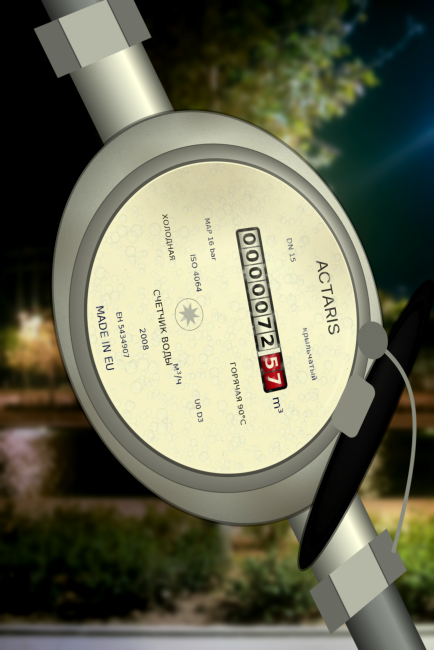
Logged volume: 72.57 m³
